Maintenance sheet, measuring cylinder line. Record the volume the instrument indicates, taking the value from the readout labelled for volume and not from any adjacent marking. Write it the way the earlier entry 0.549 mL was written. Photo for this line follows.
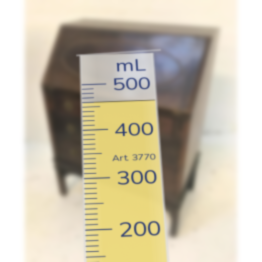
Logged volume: 460 mL
